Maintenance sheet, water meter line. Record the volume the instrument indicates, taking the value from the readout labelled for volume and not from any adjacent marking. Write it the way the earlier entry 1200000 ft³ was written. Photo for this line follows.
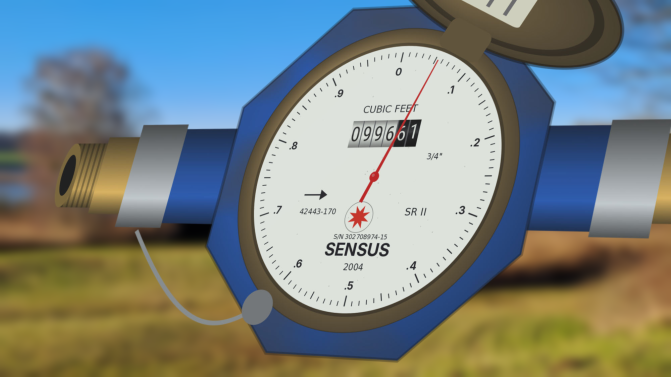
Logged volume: 99661.05 ft³
